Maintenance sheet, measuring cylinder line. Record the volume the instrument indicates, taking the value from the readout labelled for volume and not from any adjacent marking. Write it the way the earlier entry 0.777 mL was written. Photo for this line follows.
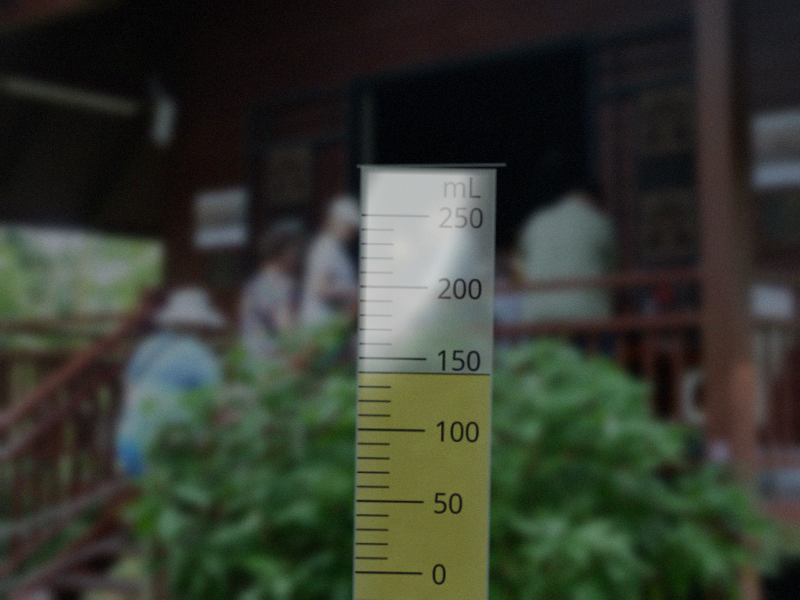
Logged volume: 140 mL
